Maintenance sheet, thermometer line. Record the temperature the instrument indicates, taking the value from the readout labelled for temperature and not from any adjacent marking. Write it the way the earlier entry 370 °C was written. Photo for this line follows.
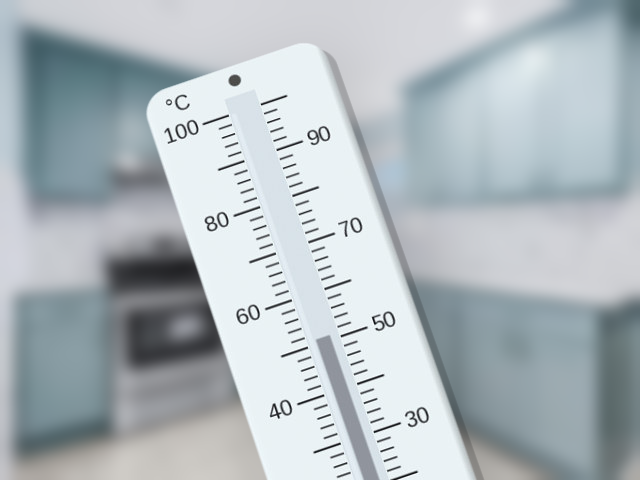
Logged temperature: 51 °C
